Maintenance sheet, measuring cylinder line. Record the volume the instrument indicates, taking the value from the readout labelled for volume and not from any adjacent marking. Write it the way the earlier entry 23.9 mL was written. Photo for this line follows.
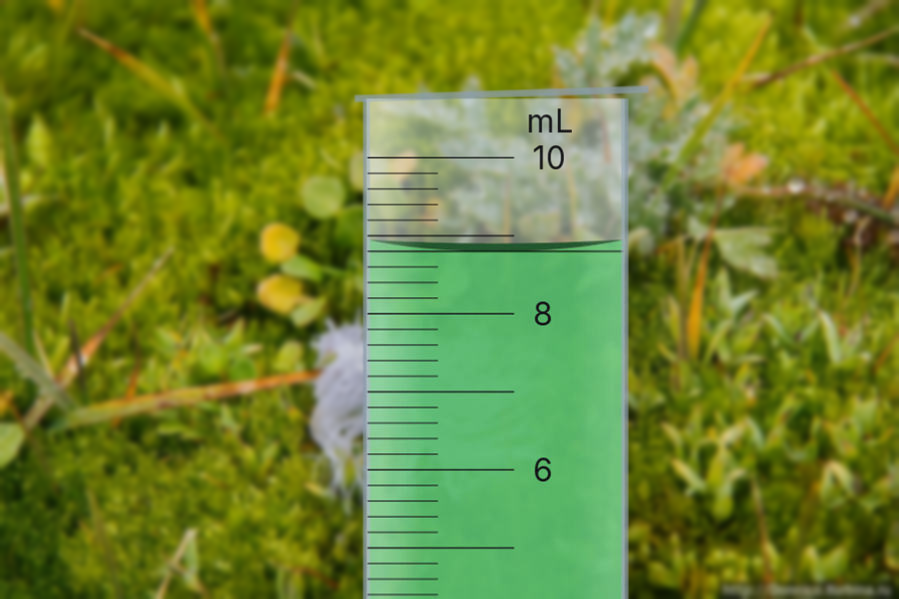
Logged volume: 8.8 mL
